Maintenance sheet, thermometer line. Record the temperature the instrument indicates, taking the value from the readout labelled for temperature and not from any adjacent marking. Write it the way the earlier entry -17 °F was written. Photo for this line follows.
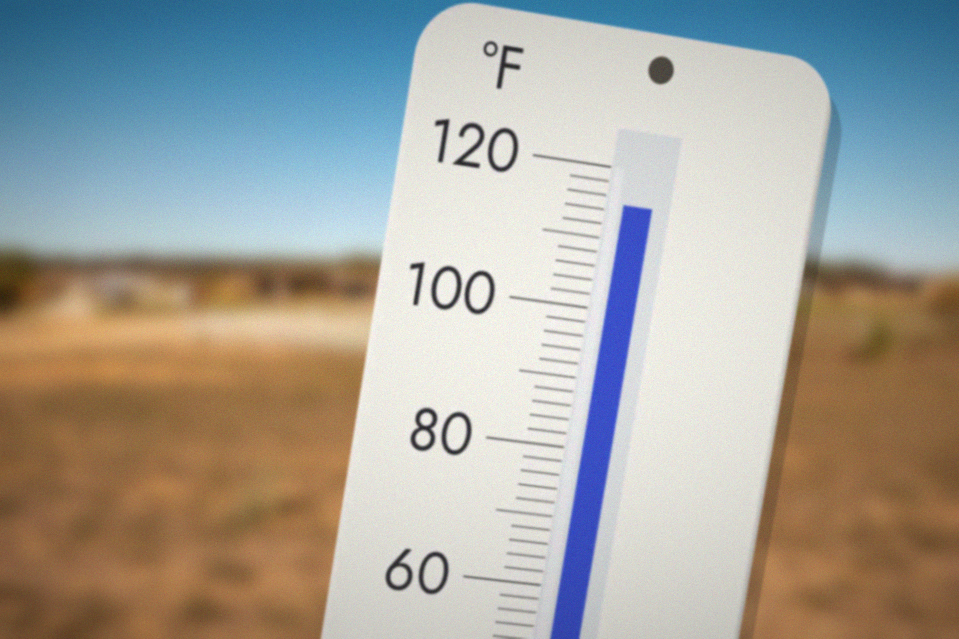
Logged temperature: 115 °F
